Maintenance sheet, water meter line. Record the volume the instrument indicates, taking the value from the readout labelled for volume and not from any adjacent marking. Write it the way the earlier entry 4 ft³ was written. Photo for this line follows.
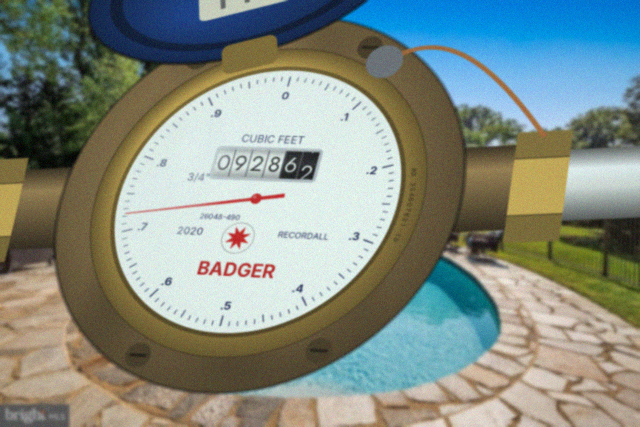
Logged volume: 92861.72 ft³
